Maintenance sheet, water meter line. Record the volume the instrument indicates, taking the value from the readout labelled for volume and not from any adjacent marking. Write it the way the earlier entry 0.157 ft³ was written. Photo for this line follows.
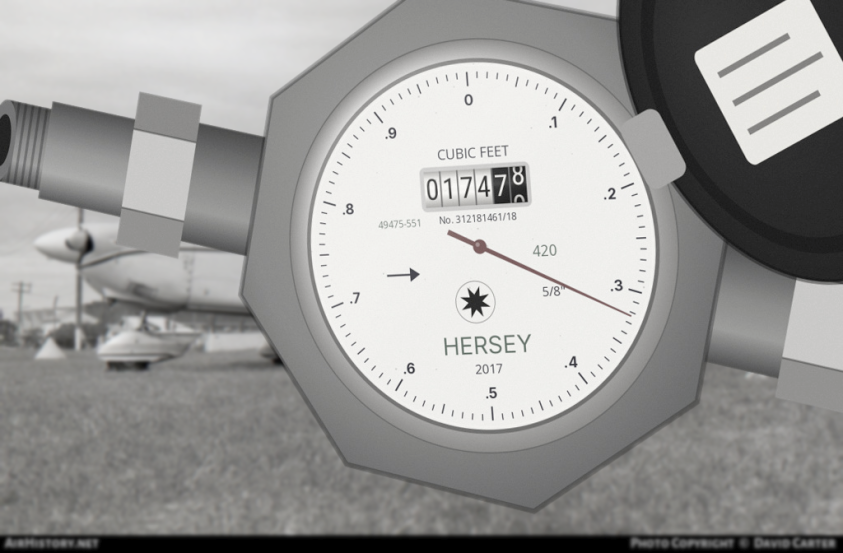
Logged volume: 17478.32 ft³
